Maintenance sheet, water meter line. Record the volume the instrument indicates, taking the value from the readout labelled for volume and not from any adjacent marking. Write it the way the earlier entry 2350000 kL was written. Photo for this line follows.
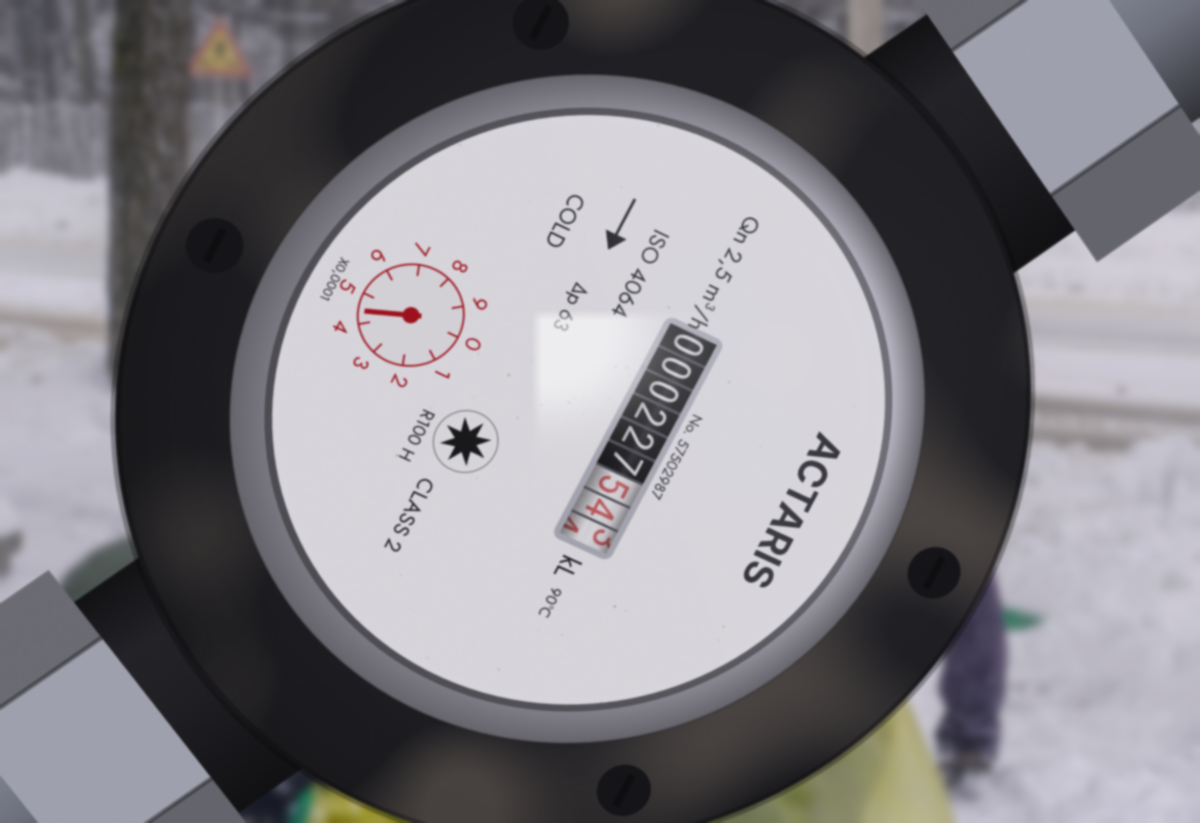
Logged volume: 227.5434 kL
